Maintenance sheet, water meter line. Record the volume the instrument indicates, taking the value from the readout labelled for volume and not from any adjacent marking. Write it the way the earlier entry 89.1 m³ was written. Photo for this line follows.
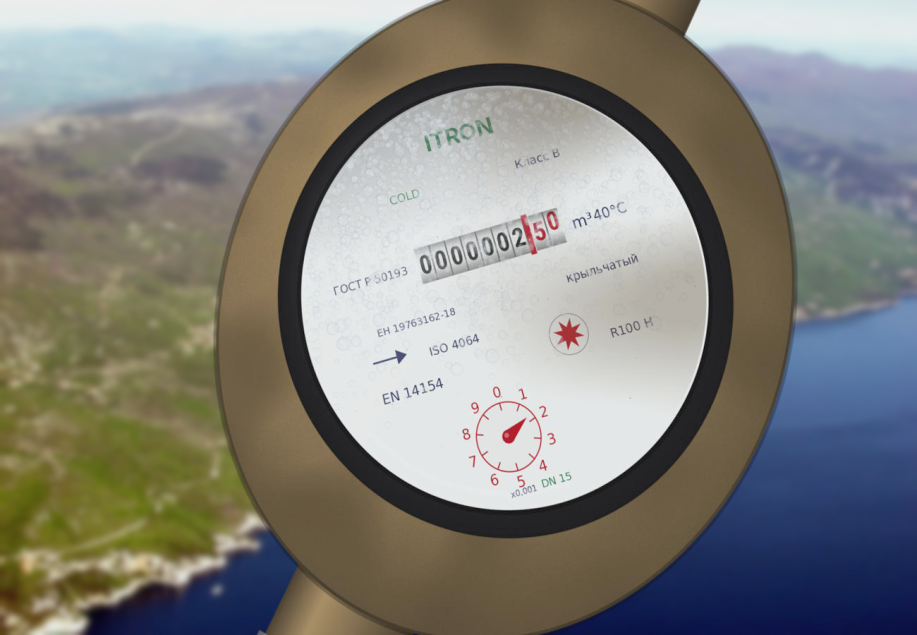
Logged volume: 2.501 m³
